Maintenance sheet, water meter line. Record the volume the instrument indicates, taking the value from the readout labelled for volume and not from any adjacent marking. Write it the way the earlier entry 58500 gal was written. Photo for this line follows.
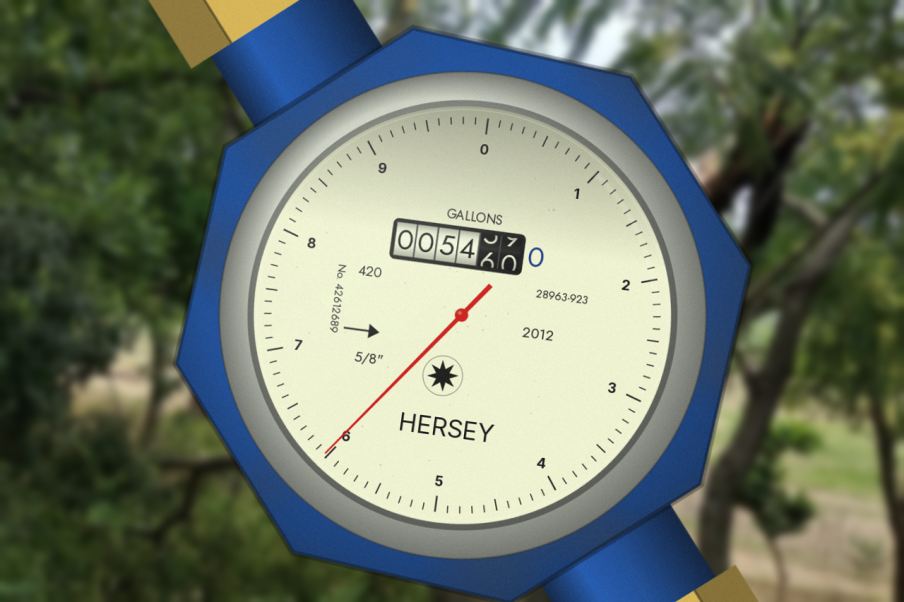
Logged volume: 54596.0 gal
